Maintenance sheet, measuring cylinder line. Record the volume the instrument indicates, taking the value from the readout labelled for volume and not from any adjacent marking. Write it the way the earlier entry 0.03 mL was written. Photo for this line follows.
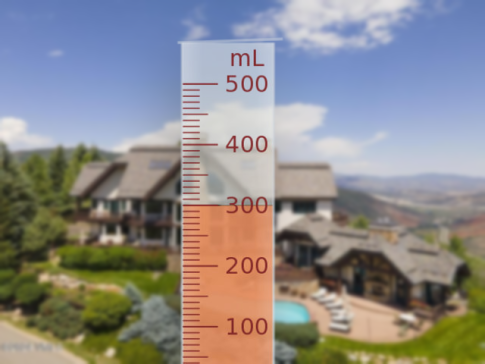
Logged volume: 300 mL
